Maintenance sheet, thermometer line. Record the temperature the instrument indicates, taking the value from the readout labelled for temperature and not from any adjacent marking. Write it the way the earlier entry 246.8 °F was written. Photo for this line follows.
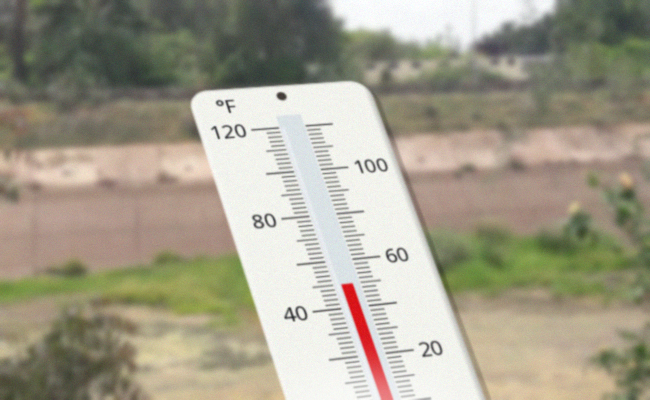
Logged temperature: 50 °F
